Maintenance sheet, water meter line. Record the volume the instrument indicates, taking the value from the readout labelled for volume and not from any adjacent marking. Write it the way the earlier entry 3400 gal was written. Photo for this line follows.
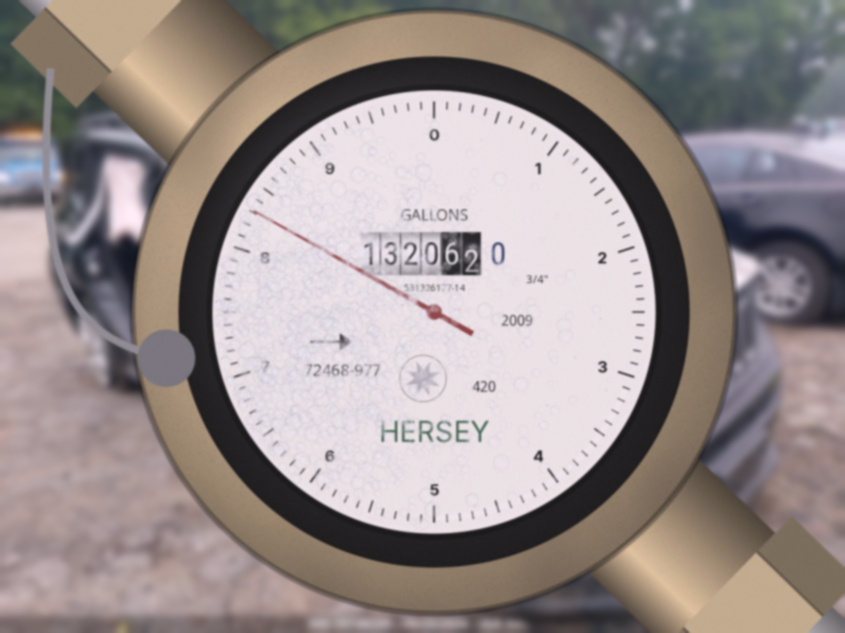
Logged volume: 1320618.3 gal
